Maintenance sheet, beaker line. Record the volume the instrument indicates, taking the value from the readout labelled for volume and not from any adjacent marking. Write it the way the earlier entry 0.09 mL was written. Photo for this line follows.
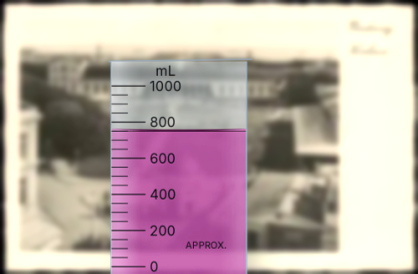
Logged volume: 750 mL
